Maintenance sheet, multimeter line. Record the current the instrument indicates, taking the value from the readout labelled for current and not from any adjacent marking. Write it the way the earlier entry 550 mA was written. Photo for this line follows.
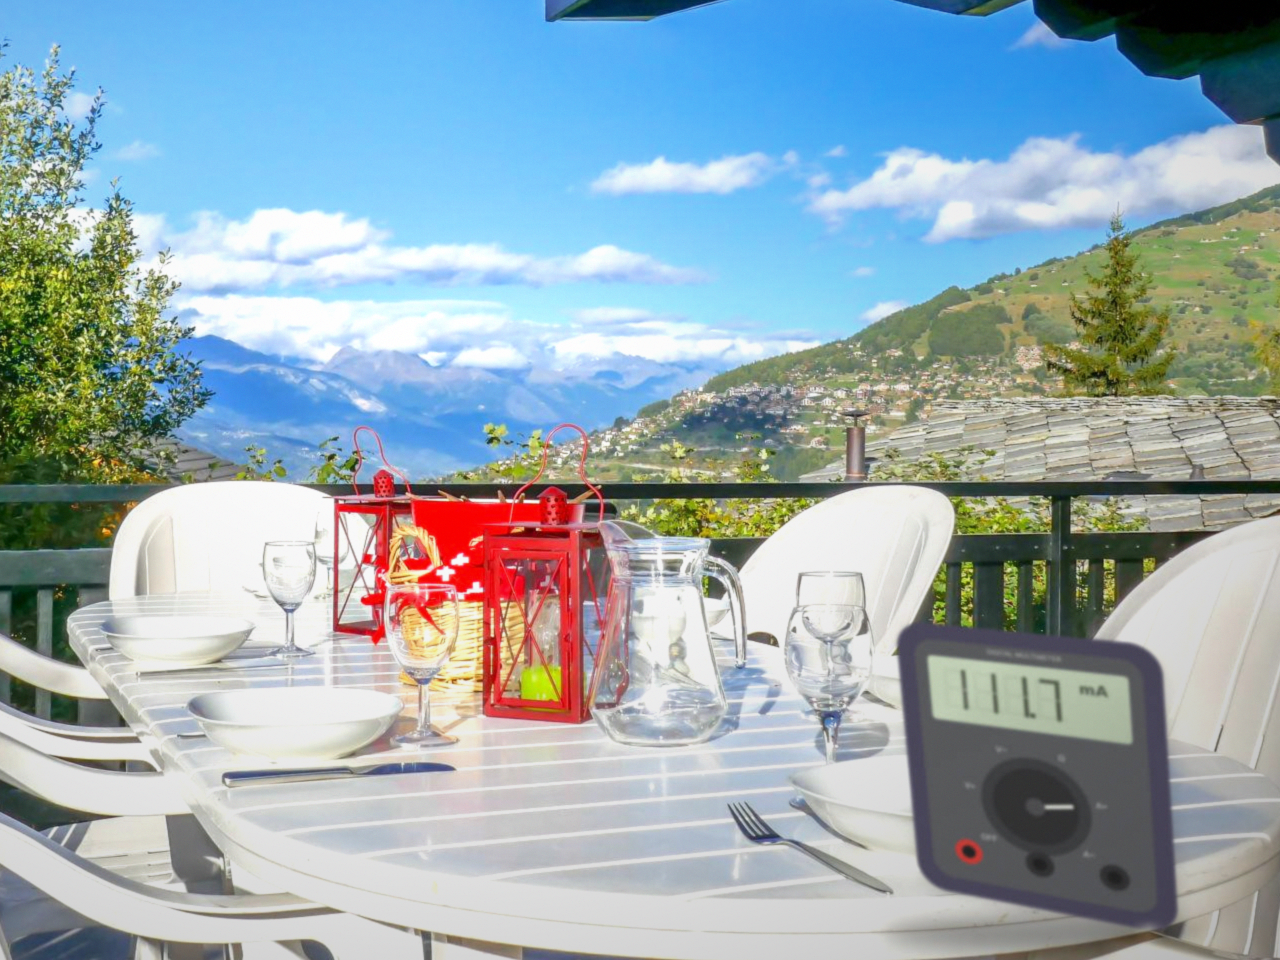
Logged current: 111.7 mA
